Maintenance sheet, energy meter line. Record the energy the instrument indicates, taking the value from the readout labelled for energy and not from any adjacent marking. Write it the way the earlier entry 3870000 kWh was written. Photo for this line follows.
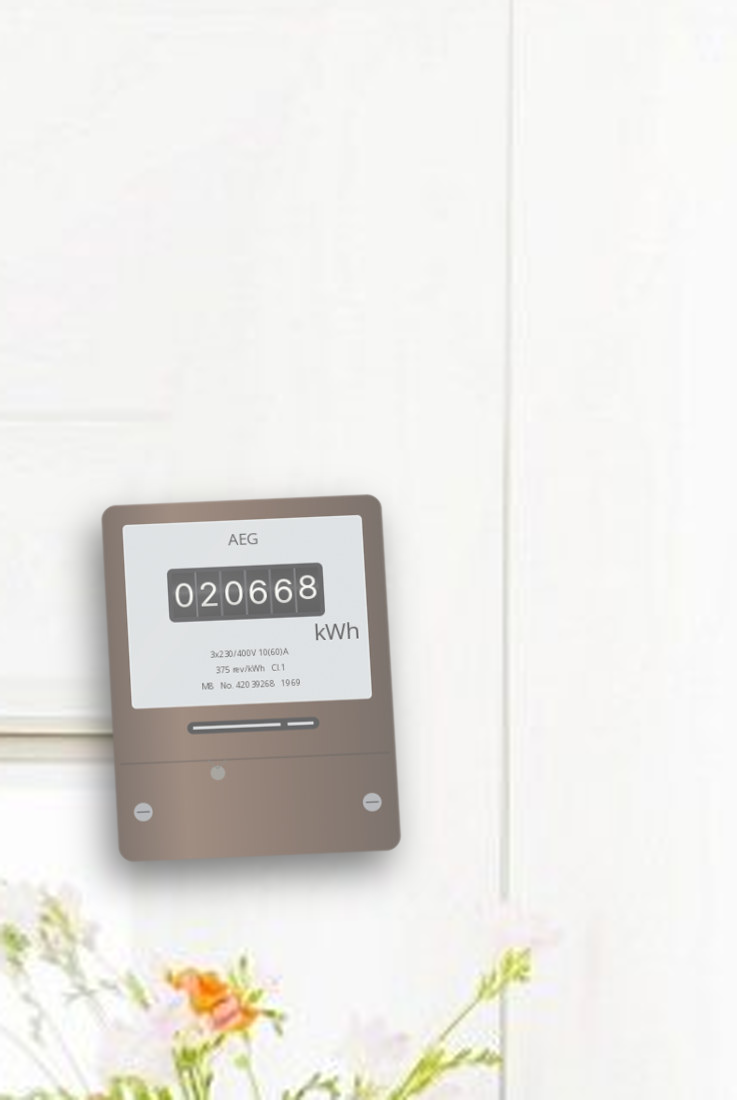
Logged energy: 20668 kWh
